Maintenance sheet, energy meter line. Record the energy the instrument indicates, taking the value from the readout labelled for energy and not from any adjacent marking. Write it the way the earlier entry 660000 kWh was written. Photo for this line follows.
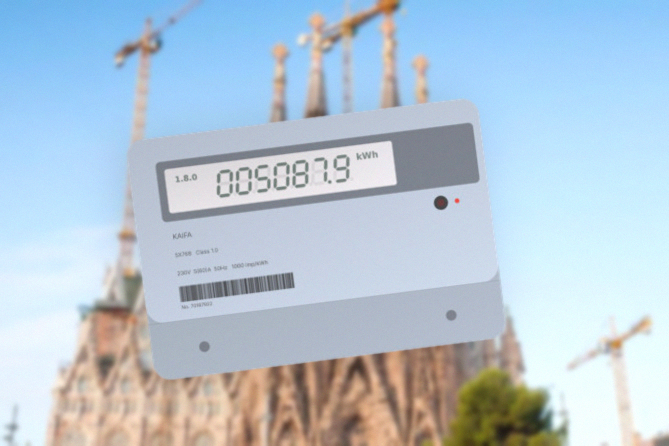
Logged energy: 5087.9 kWh
